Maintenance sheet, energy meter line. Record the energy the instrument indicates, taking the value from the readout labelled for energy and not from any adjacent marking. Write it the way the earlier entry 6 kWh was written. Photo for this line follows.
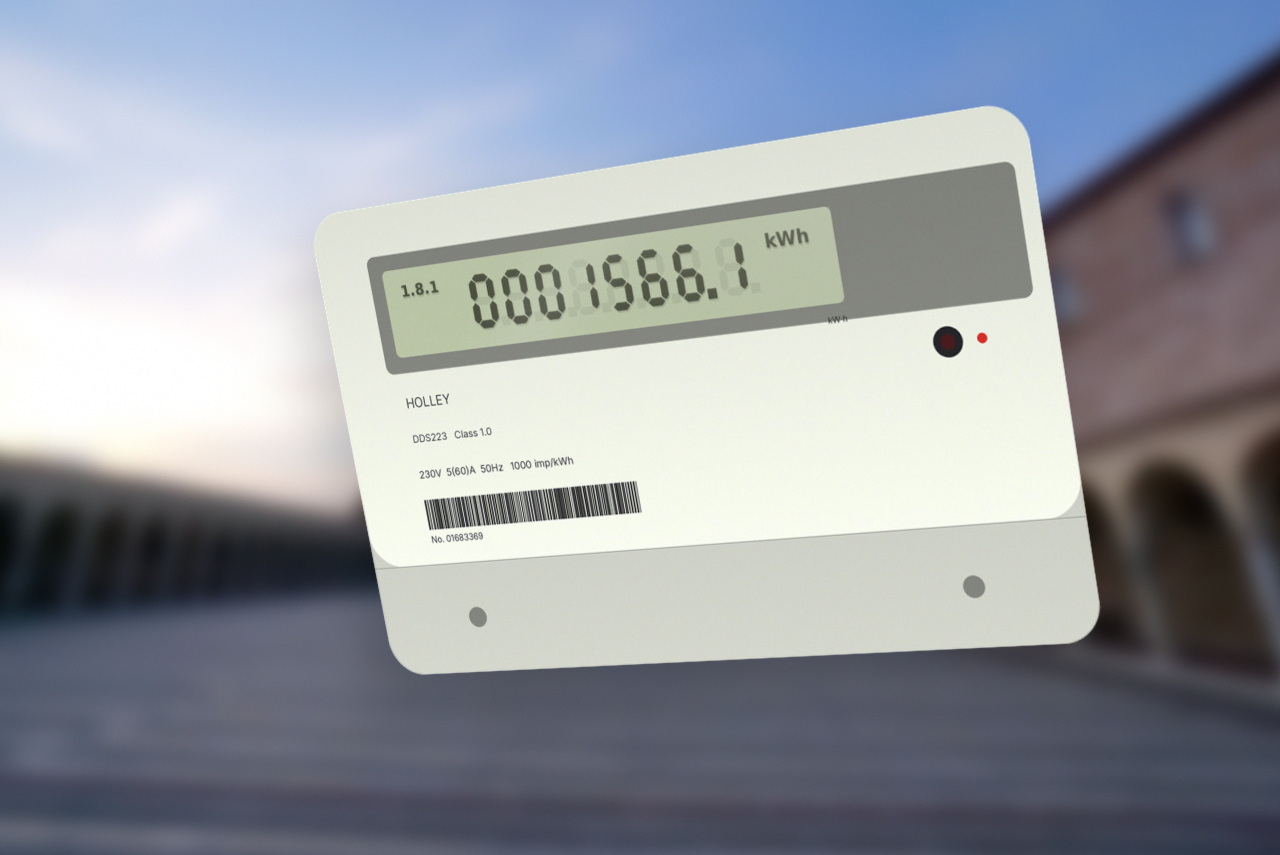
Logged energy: 1566.1 kWh
